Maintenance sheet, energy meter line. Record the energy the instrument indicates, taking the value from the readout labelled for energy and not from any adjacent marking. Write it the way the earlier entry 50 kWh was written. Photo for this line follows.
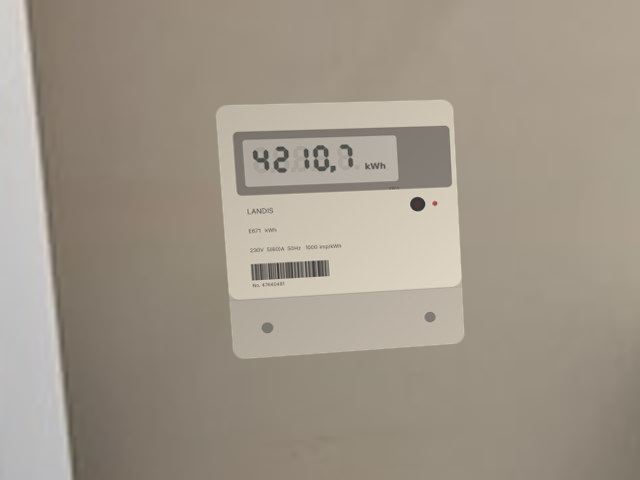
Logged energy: 4210.7 kWh
